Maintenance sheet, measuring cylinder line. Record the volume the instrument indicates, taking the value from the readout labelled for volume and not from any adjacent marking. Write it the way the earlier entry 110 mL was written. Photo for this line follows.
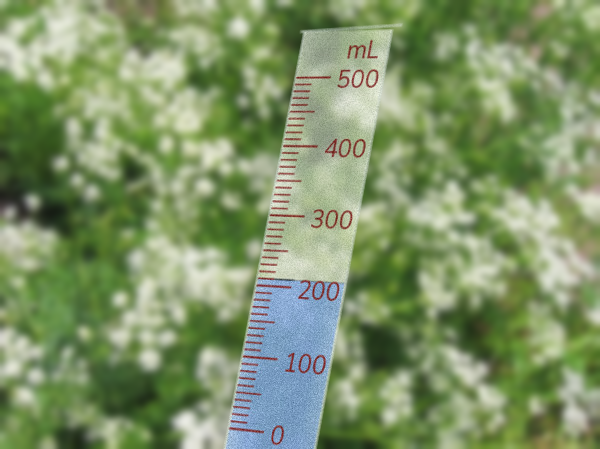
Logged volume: 210 mL
